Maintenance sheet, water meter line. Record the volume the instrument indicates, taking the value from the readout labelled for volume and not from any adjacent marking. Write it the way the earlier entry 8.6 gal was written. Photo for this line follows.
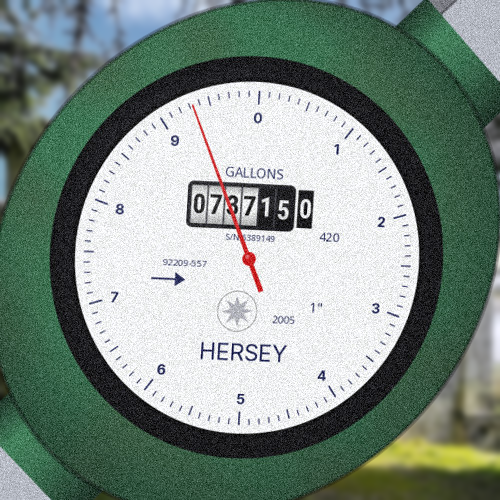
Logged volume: 737149.3 gal
